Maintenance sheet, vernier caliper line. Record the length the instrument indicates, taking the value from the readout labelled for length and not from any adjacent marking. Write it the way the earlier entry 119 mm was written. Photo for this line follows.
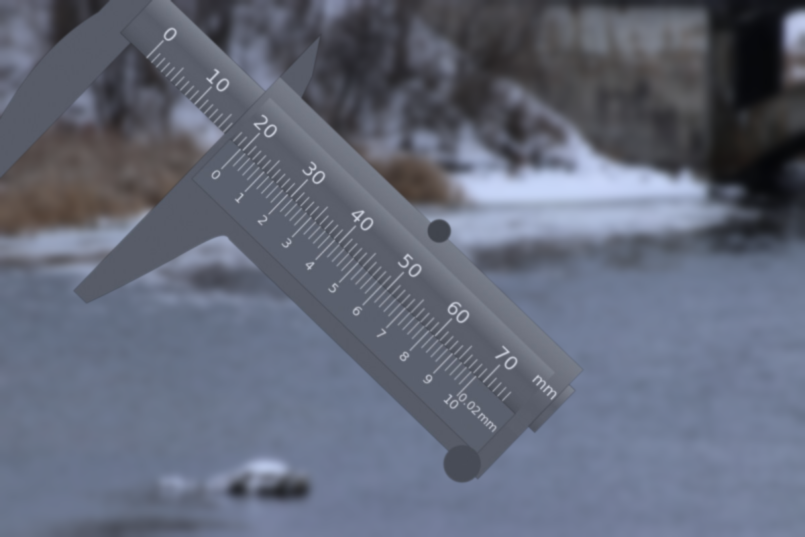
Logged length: 19.6 mm
